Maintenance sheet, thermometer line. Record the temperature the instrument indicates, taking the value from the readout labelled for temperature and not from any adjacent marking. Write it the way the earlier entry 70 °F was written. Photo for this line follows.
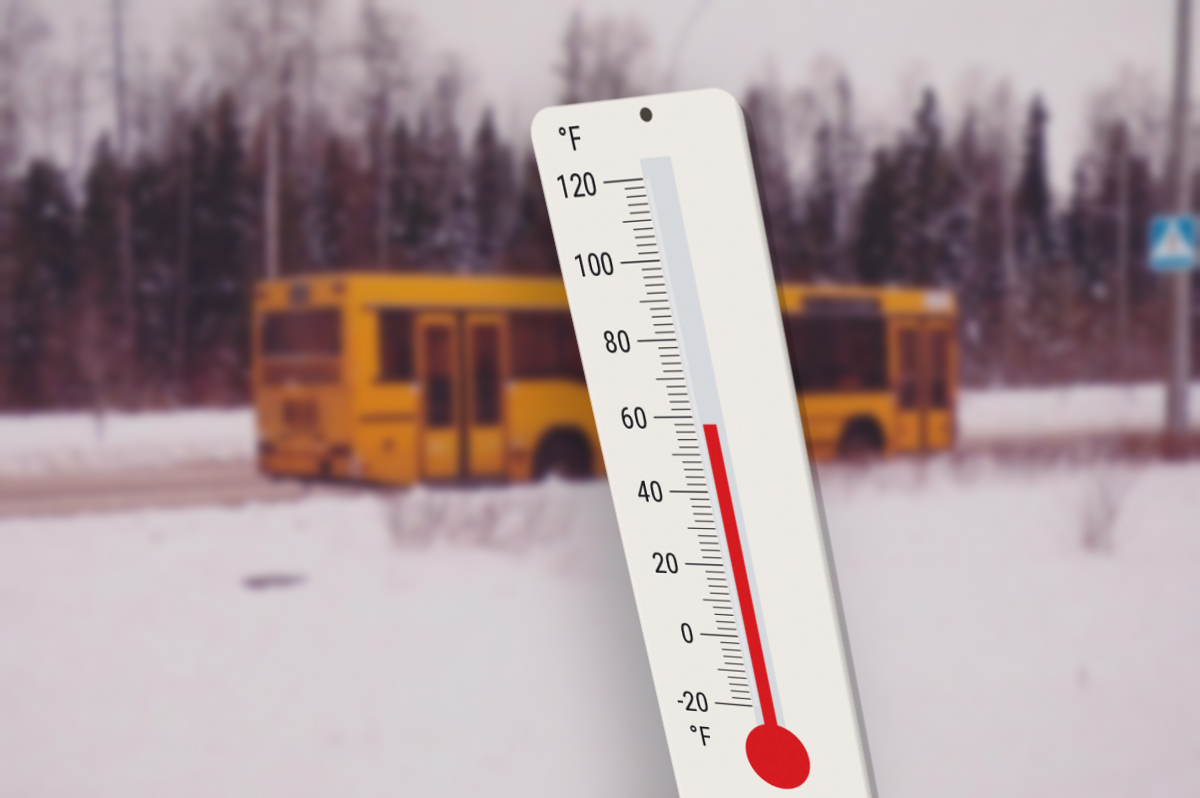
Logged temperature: 58 °F
